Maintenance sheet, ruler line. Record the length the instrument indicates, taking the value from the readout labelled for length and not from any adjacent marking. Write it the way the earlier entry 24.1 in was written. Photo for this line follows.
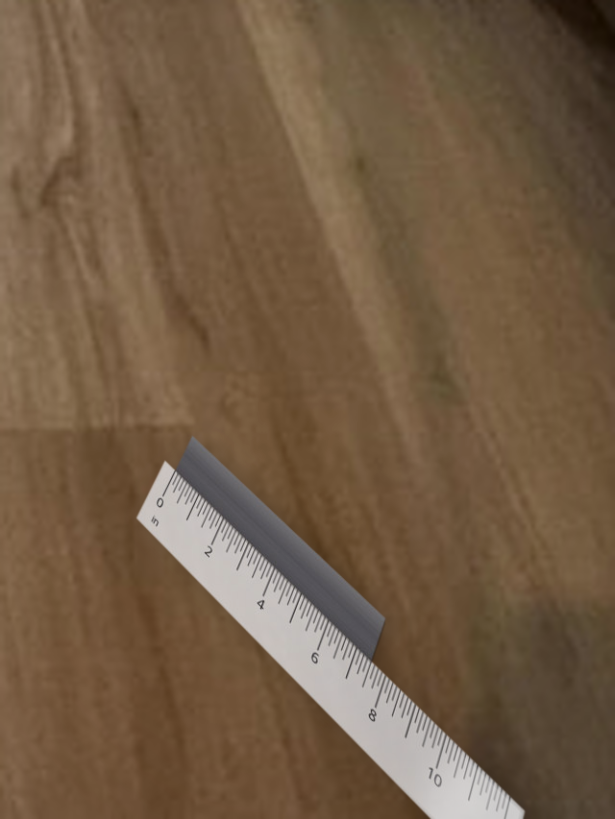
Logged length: 7.5 in
